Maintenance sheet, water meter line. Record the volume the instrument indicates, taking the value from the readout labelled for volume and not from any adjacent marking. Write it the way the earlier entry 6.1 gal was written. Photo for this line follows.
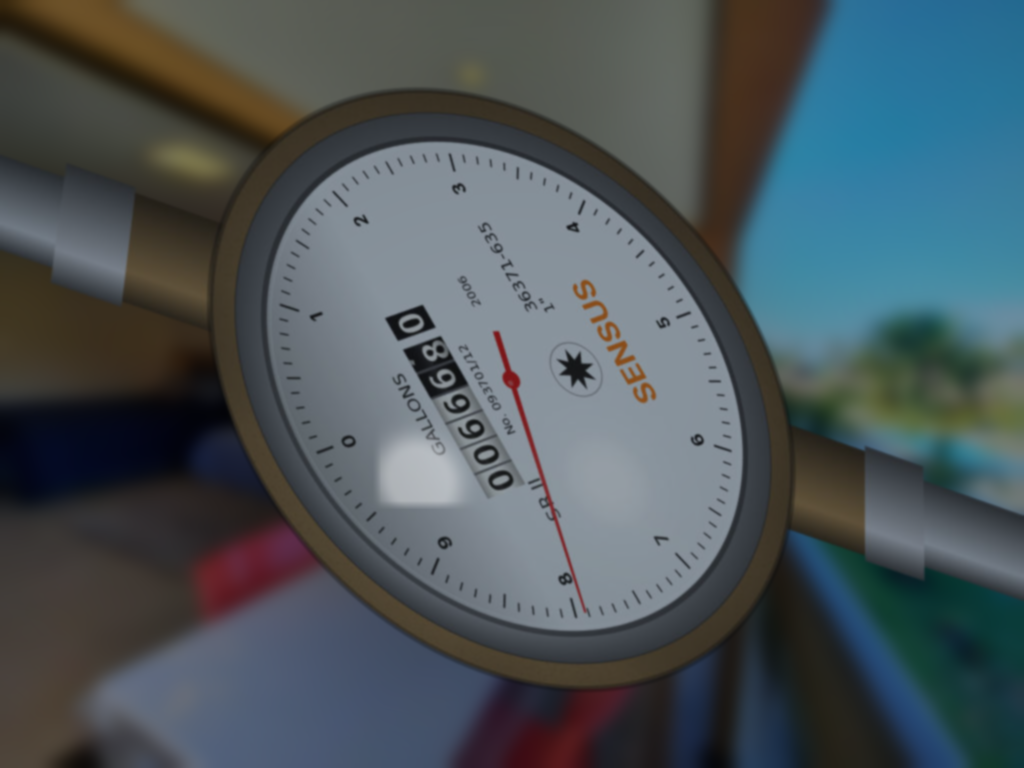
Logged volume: 66677.9 gal
